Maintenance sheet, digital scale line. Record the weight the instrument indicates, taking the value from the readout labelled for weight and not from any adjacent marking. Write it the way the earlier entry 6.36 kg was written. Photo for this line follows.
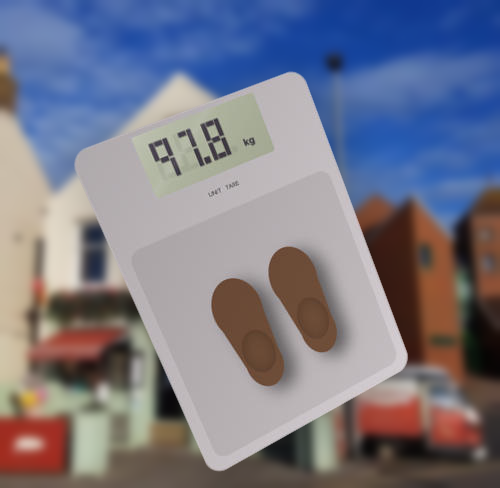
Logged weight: 97.8 kg
